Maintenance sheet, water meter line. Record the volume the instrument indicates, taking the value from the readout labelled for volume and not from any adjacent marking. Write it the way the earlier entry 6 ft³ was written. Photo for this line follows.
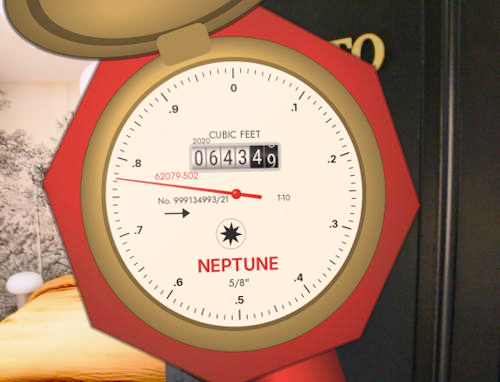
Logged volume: 64348.77 ft³
